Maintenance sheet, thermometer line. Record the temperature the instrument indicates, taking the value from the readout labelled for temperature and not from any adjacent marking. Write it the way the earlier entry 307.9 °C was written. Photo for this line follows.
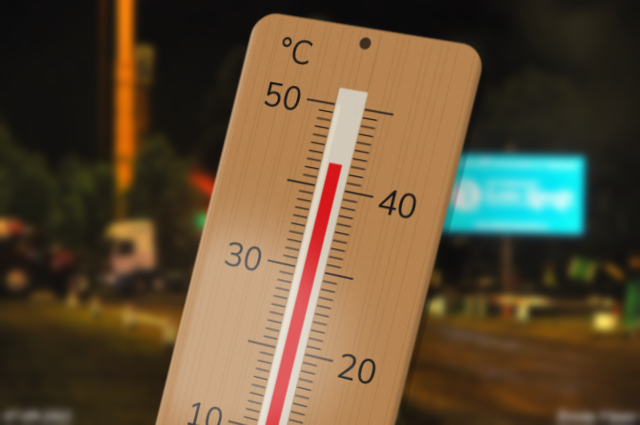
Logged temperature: 43 °C
